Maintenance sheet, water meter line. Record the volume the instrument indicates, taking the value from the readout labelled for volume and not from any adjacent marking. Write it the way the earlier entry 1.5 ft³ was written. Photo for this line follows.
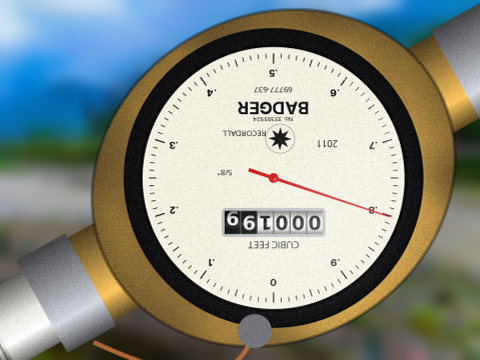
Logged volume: 198.80 ft³
